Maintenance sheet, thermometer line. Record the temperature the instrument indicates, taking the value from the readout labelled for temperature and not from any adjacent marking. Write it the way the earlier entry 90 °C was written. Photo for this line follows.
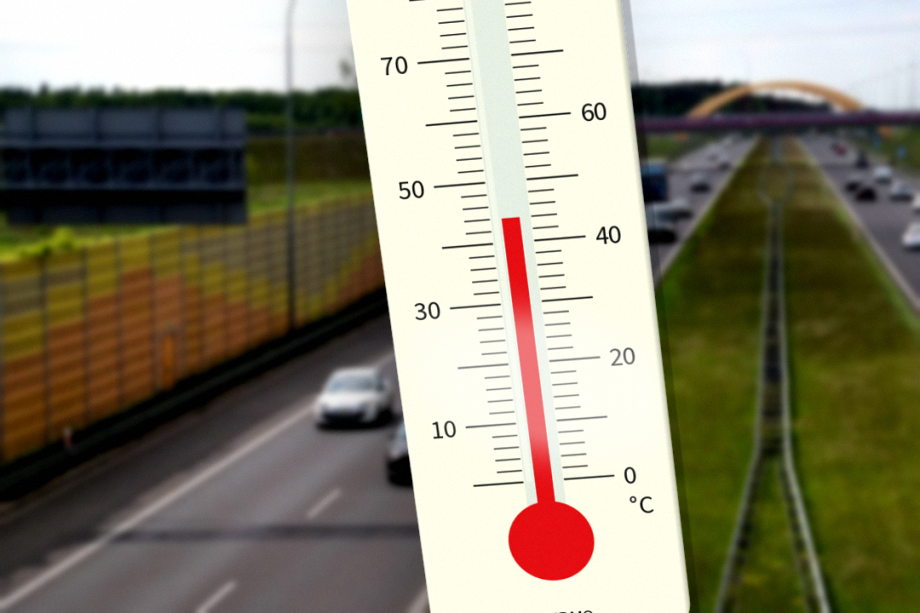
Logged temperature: 44 °C
